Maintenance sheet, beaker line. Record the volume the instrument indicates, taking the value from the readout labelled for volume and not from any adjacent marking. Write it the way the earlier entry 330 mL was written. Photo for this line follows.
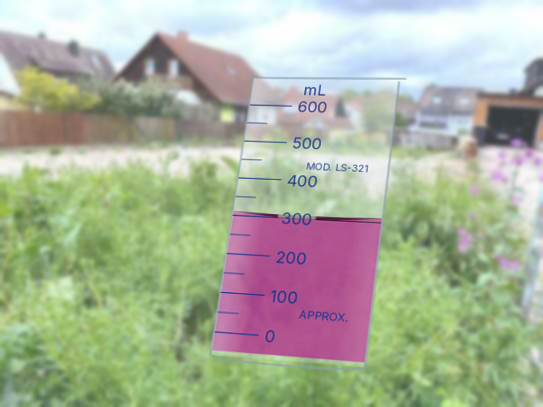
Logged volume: 300 mL
